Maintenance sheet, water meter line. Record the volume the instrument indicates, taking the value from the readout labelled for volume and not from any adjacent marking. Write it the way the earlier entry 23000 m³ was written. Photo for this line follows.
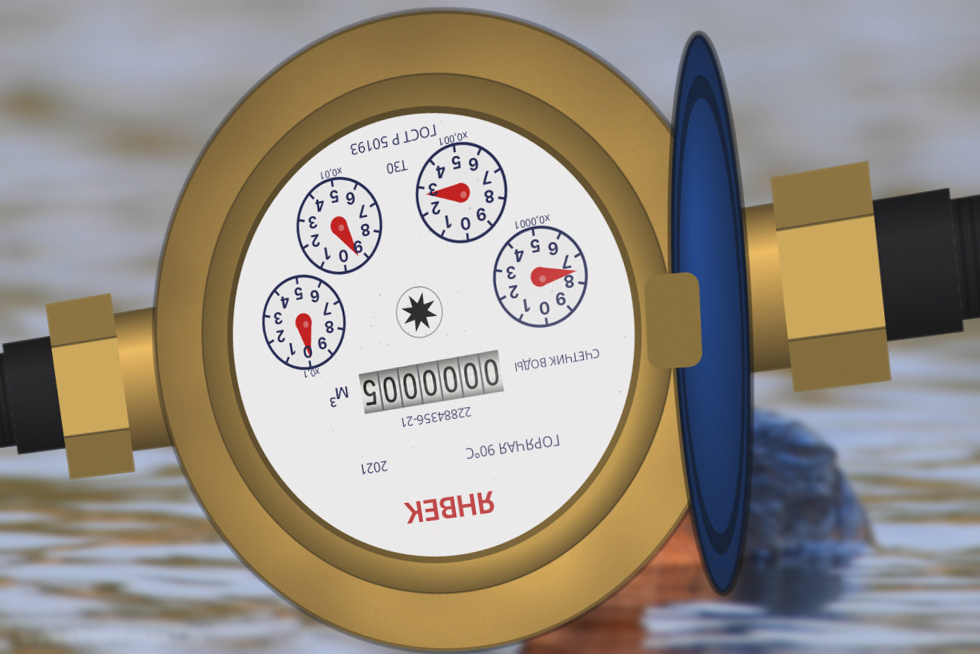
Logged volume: 4.9927 m³
